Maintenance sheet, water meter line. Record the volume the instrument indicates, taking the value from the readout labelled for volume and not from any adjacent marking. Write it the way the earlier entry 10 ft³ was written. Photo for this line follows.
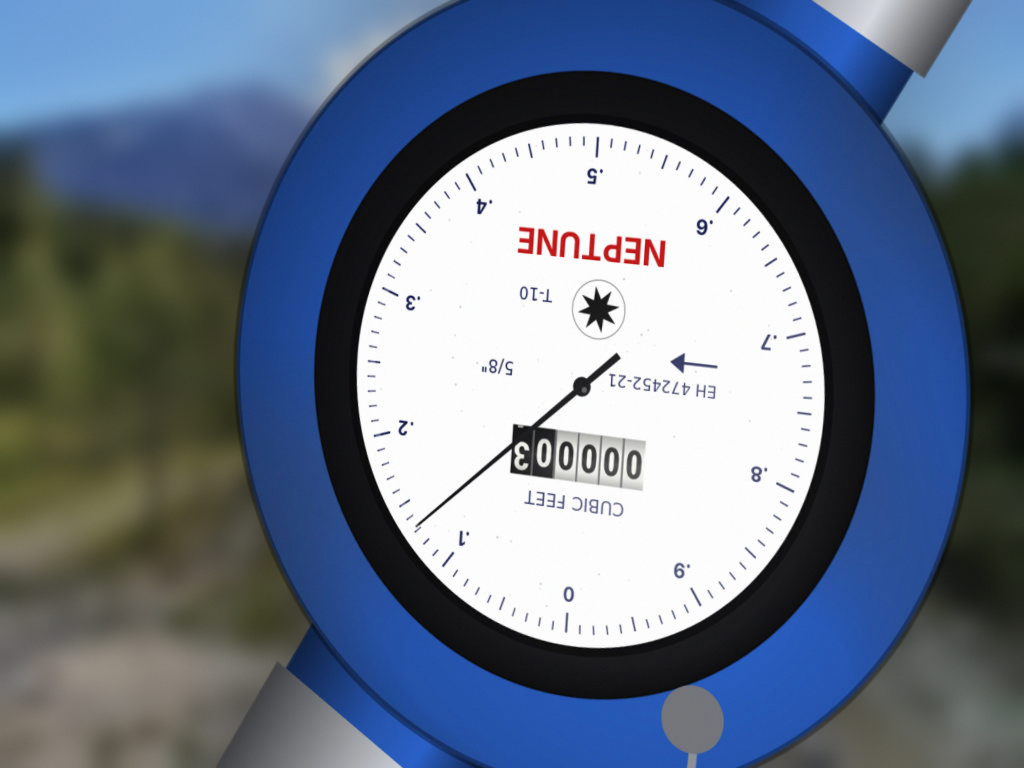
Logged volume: 3.13 ft³
